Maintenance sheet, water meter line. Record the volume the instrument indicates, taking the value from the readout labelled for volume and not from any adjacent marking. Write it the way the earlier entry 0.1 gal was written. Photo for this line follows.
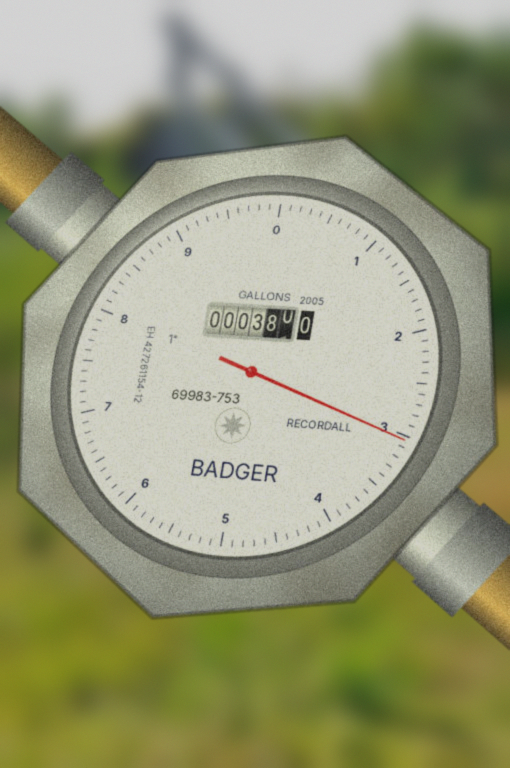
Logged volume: 3803.0 gal
